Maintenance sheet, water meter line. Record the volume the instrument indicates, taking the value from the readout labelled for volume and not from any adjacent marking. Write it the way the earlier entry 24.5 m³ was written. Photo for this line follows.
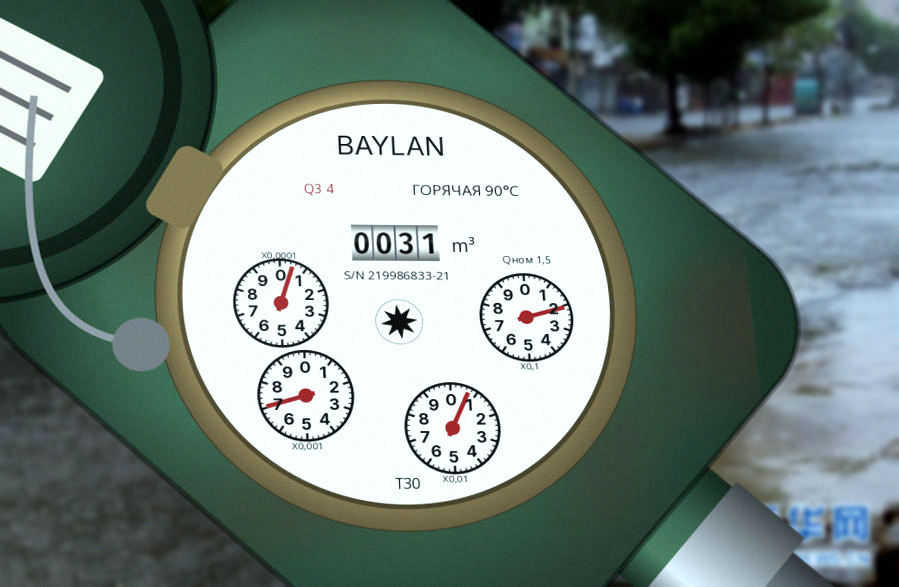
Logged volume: 31.2070 m³
